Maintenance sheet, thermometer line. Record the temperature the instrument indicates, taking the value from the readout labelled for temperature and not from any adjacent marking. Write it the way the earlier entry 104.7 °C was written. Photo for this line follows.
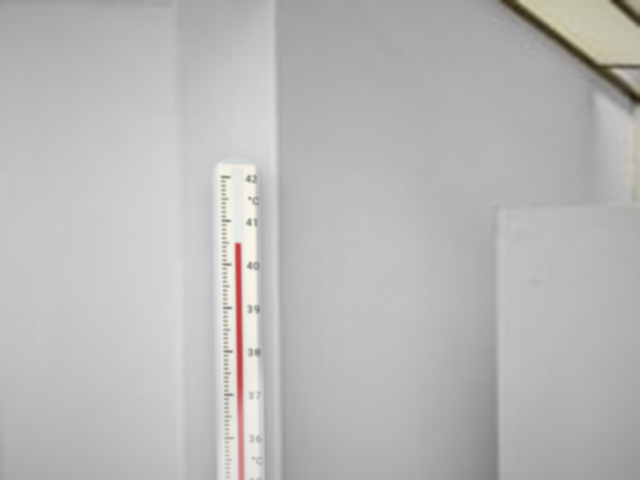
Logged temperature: 40.5 °C
